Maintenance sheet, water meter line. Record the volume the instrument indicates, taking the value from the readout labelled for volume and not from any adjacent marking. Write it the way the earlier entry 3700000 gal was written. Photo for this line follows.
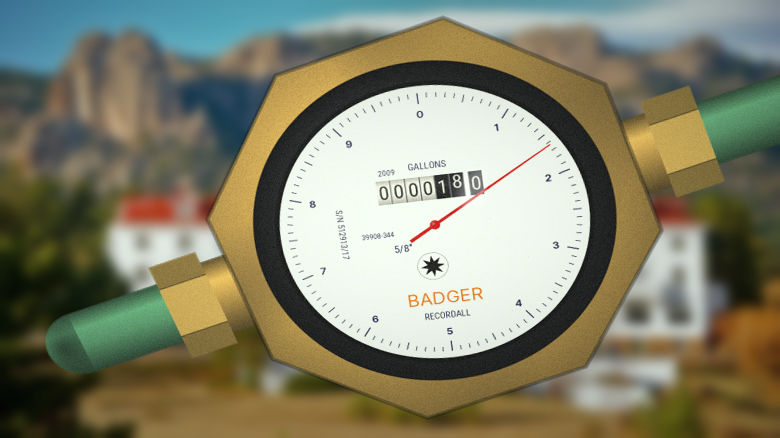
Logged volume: 181.6 gal
